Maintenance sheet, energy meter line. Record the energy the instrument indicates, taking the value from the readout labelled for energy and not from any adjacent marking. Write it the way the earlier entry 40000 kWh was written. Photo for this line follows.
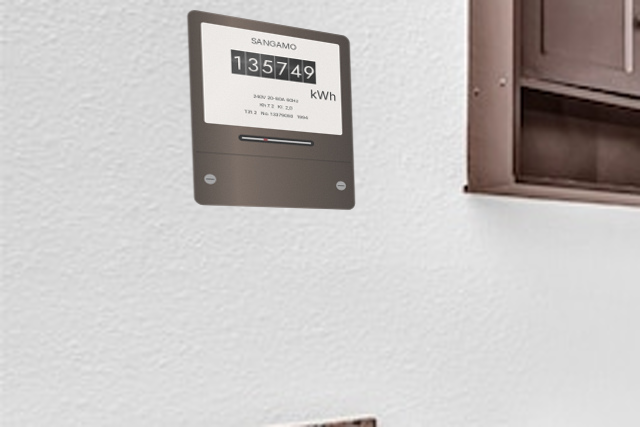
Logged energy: 135749 kWh
